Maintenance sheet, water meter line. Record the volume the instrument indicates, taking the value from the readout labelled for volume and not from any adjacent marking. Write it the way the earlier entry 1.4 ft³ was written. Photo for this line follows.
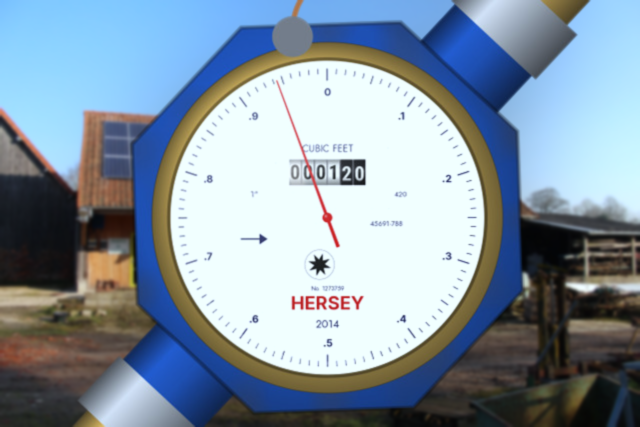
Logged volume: 119.94 ft³
